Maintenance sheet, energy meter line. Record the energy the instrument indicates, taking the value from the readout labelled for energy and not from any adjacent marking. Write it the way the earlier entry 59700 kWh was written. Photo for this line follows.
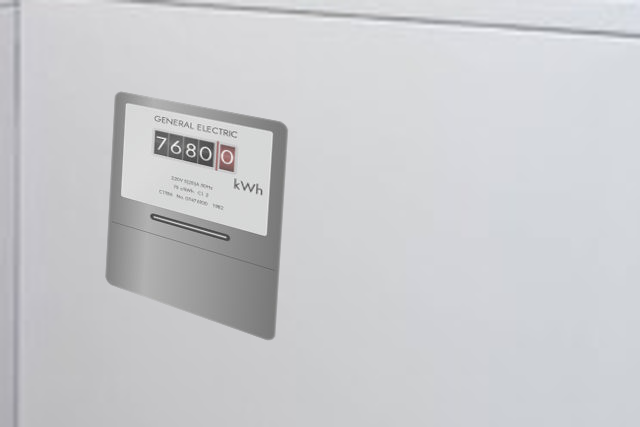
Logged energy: 7680.0 kWh
